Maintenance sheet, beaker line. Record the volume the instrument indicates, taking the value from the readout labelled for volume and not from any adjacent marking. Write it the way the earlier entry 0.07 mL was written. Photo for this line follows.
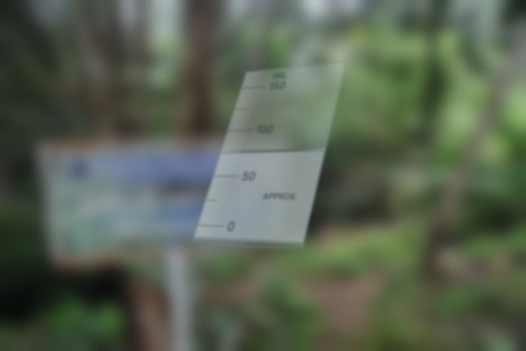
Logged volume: 75 mL
